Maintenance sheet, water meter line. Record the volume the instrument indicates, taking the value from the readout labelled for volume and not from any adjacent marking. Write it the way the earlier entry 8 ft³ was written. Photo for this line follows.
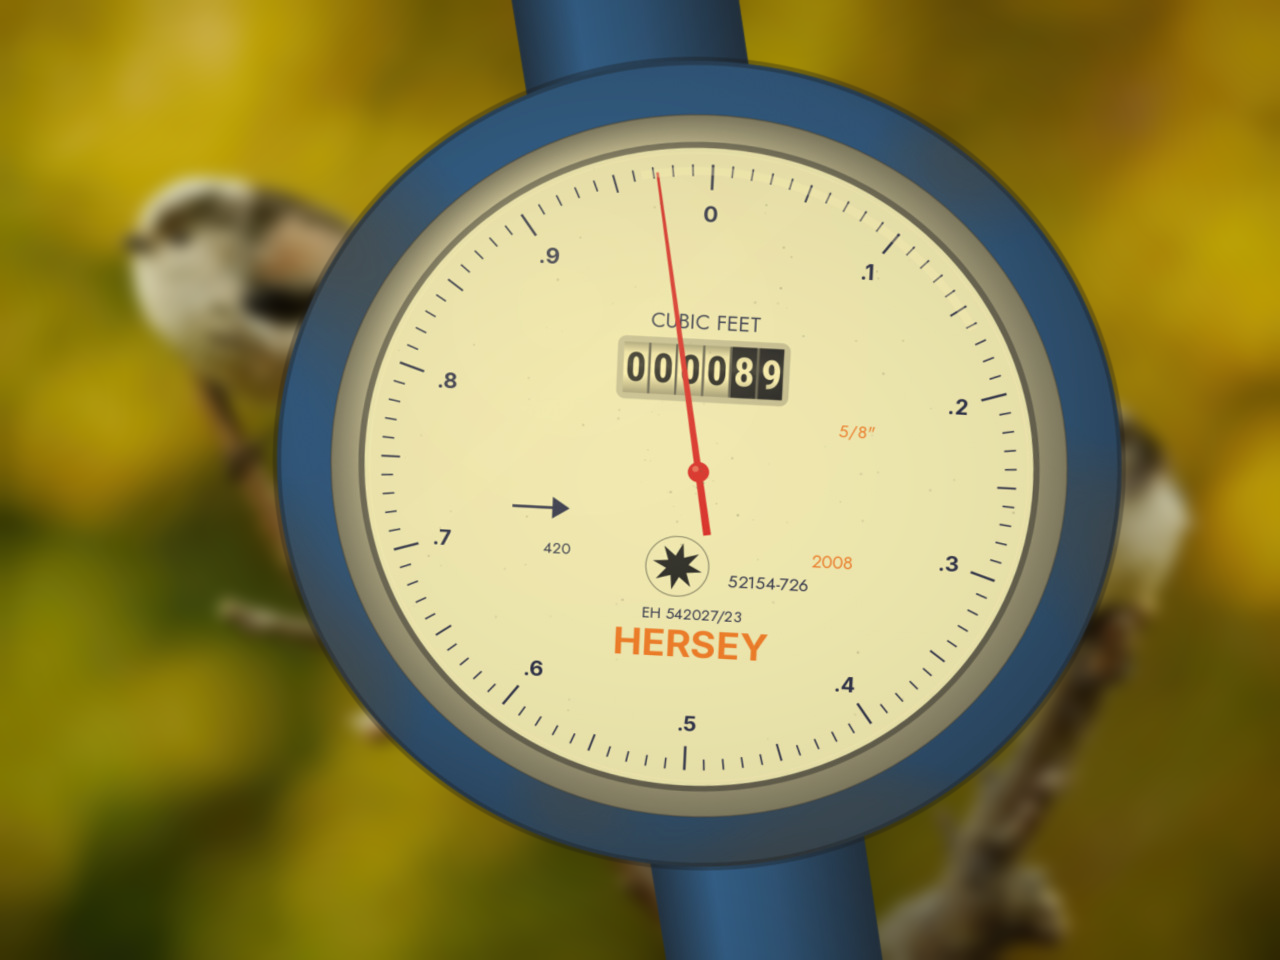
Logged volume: 88.97 ft³
